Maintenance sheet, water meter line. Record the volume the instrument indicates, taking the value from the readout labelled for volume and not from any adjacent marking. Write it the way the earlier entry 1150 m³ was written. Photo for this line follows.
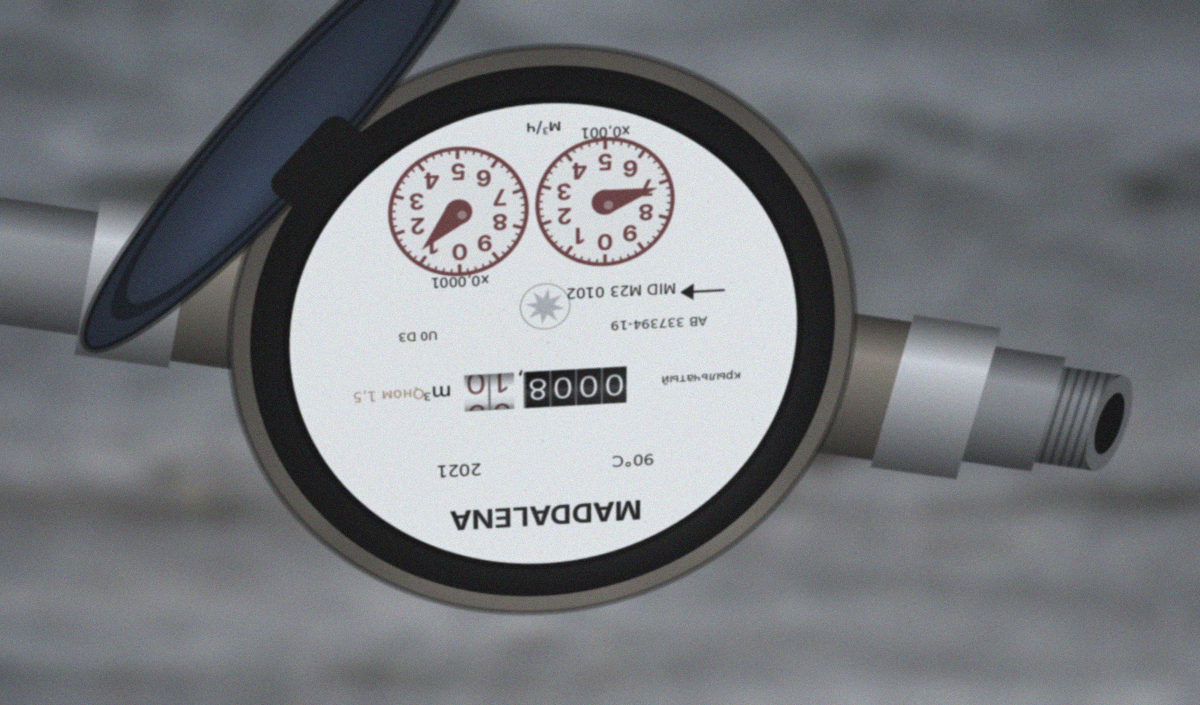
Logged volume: 8.0971 m³
